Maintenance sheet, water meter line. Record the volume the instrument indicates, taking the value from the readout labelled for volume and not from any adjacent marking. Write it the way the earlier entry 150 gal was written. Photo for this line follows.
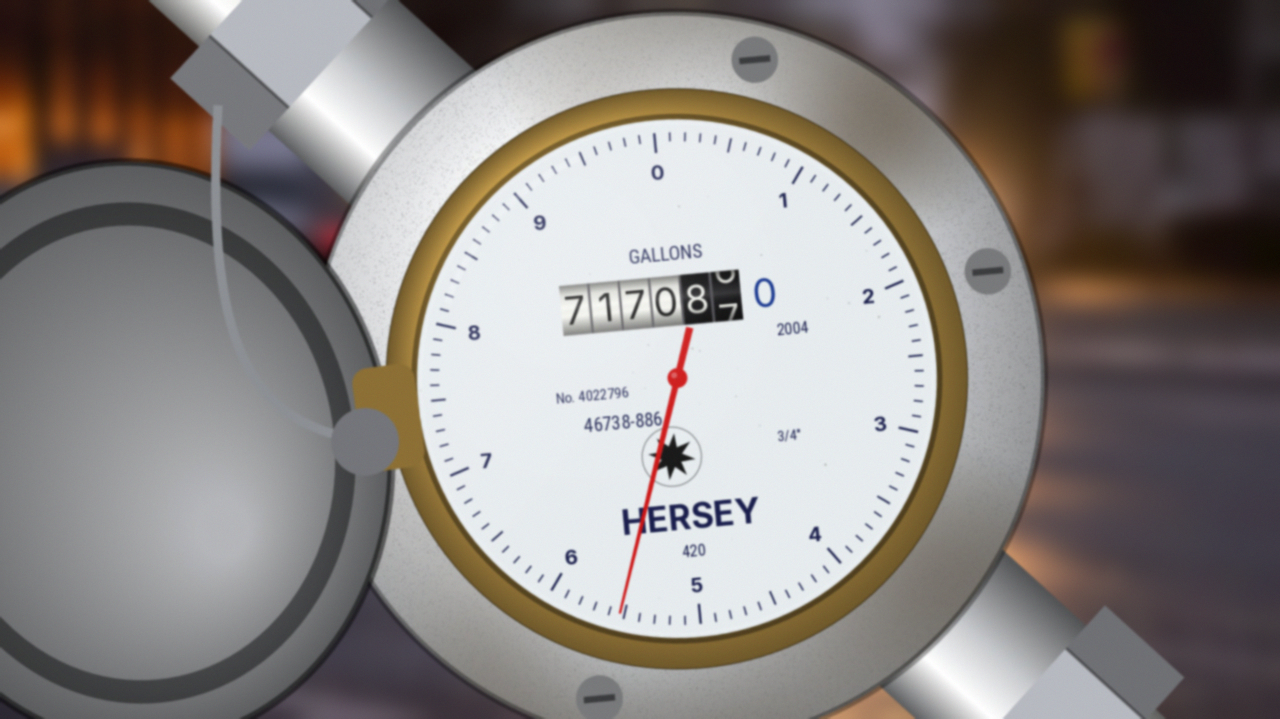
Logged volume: 7170865.5 gal
